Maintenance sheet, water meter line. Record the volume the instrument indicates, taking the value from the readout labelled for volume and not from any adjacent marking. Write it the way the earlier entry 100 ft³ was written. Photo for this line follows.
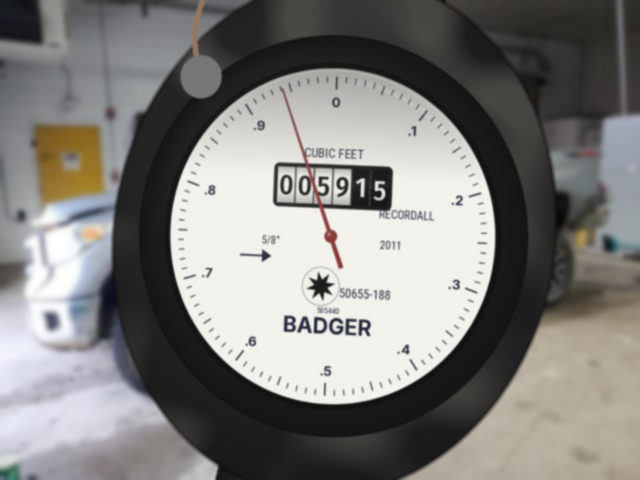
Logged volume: 5914.94 ft³
